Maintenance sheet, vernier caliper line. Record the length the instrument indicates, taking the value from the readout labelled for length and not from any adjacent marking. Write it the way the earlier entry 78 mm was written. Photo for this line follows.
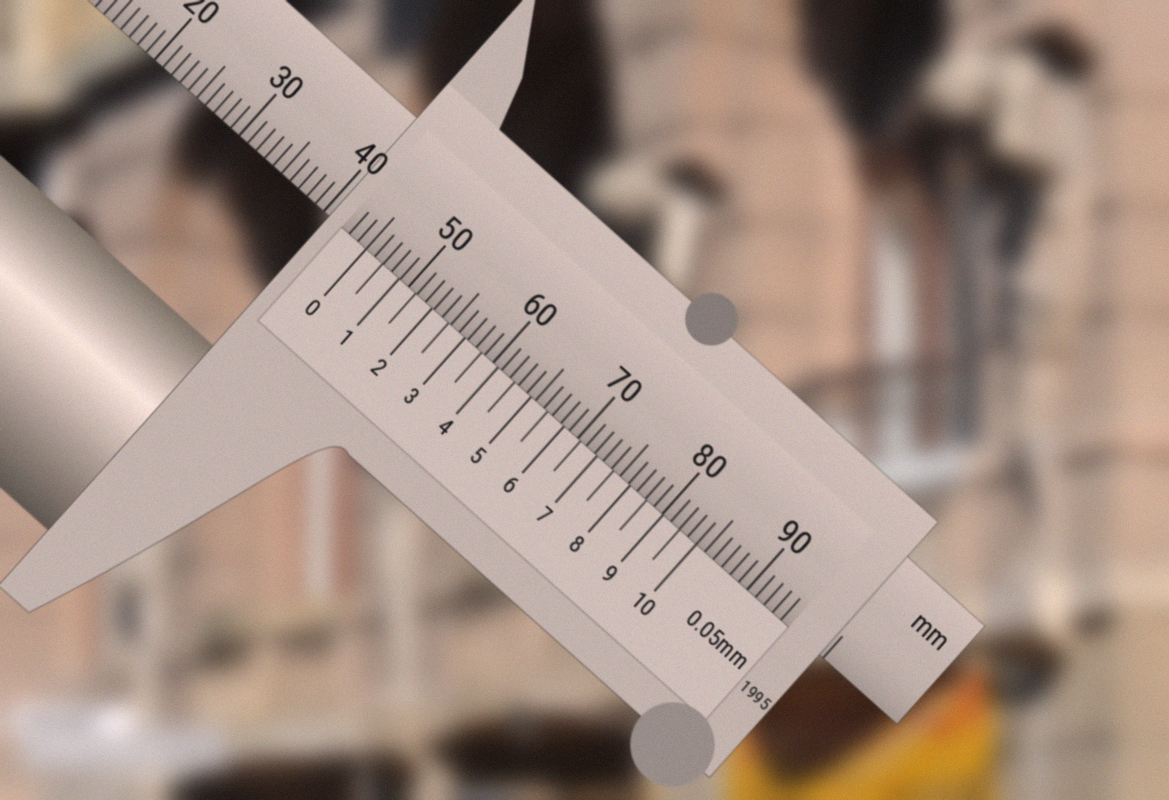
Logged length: 45.0 mm
